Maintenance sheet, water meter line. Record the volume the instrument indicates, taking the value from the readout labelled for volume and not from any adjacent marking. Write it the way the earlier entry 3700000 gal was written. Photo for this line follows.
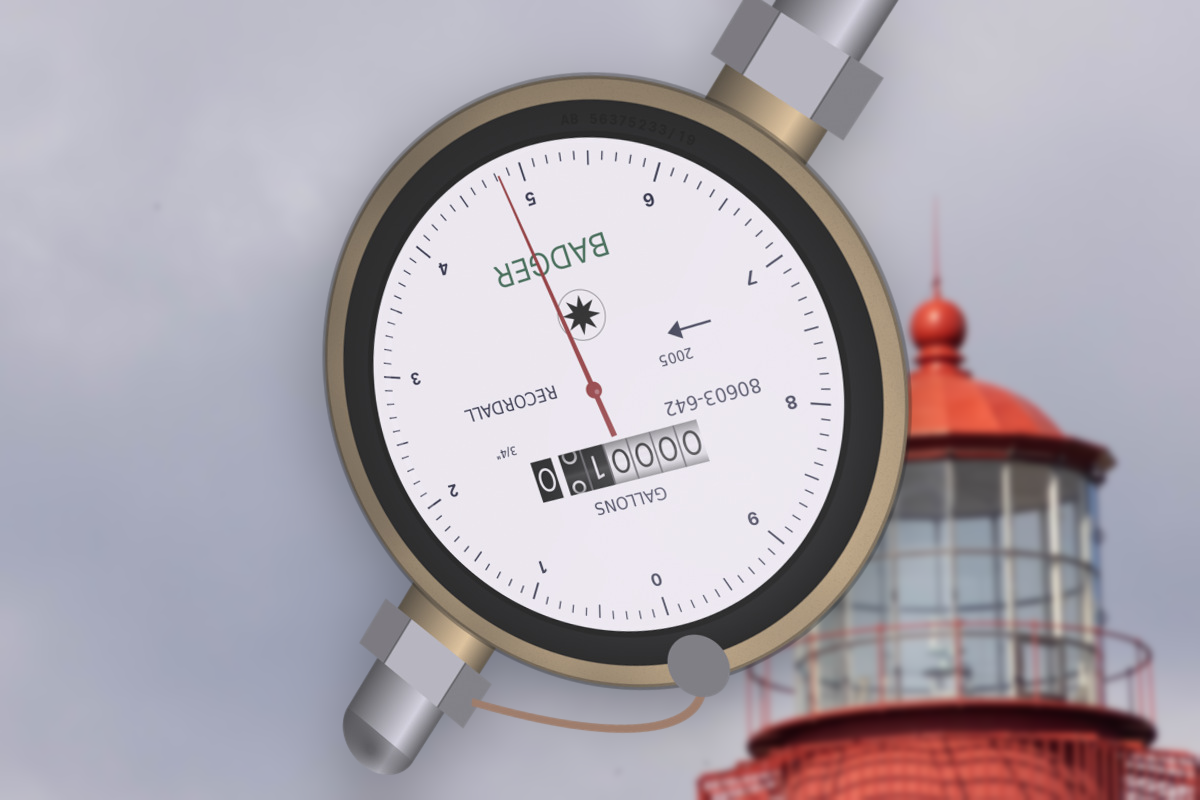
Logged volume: 184.8 gal
